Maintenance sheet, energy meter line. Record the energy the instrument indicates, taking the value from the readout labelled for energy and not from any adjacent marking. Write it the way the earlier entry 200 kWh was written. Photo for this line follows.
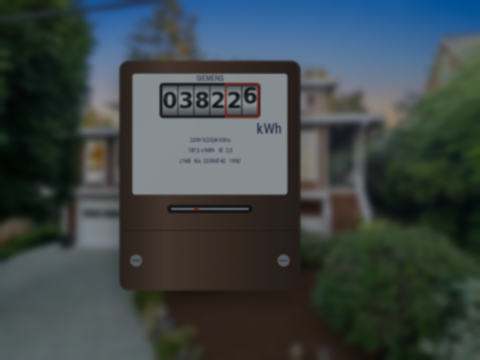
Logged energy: 382.26 kWh
